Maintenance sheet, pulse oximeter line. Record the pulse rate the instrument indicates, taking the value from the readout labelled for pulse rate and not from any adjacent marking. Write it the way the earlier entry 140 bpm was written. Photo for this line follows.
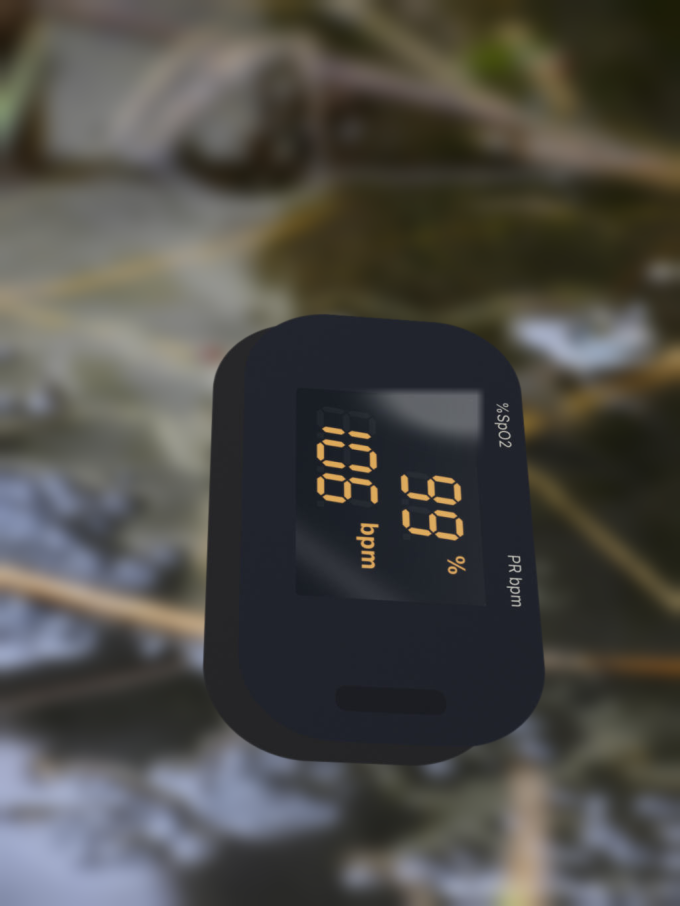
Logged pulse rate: 106 bpm
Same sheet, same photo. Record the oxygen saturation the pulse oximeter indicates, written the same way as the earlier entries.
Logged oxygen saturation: 99 %
